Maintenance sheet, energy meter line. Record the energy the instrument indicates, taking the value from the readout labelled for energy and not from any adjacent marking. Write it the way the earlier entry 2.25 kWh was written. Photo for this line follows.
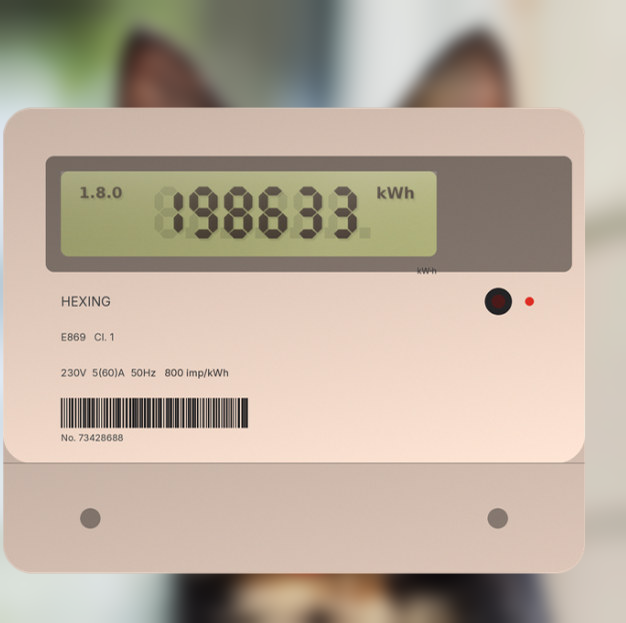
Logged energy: 198633 kWh
